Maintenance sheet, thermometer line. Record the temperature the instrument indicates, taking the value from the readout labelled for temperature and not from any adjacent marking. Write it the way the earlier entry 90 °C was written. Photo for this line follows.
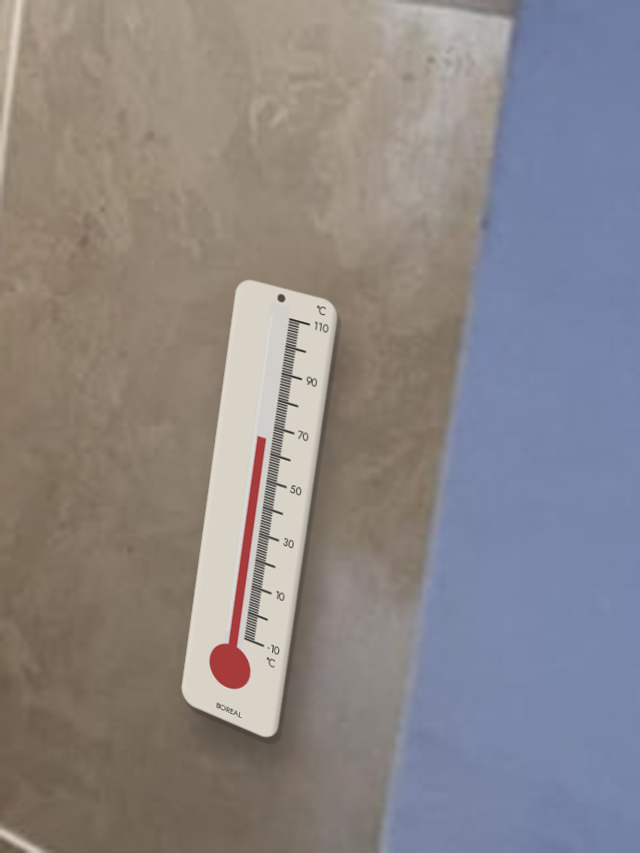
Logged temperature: 65 °C
